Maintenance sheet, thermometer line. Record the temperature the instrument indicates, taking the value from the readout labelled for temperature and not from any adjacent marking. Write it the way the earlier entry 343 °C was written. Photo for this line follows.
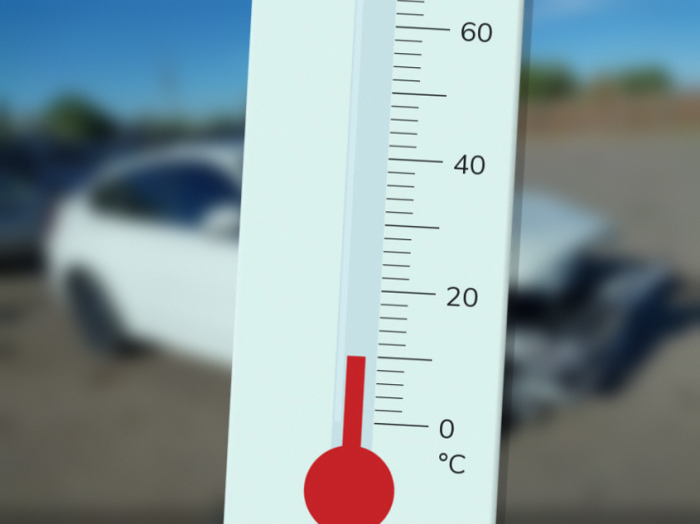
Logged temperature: 10 °C
